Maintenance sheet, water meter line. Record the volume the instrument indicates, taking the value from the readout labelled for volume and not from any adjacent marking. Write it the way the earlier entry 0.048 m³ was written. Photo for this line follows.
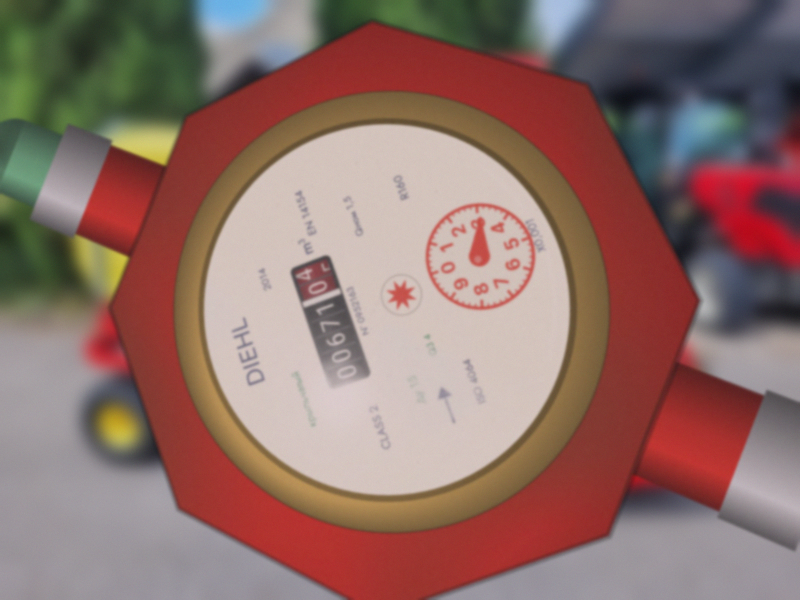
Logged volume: 671.043 m³
